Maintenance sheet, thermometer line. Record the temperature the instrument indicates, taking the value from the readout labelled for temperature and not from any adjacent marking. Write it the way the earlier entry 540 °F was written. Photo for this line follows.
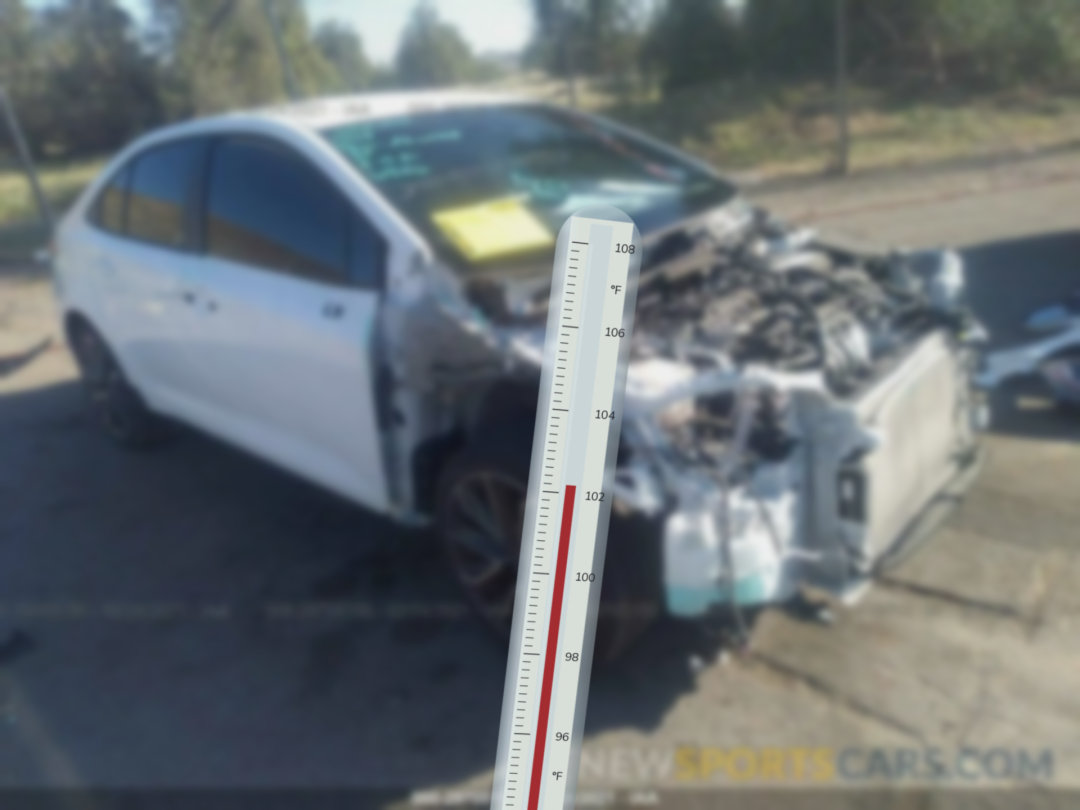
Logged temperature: 102.2 °F
